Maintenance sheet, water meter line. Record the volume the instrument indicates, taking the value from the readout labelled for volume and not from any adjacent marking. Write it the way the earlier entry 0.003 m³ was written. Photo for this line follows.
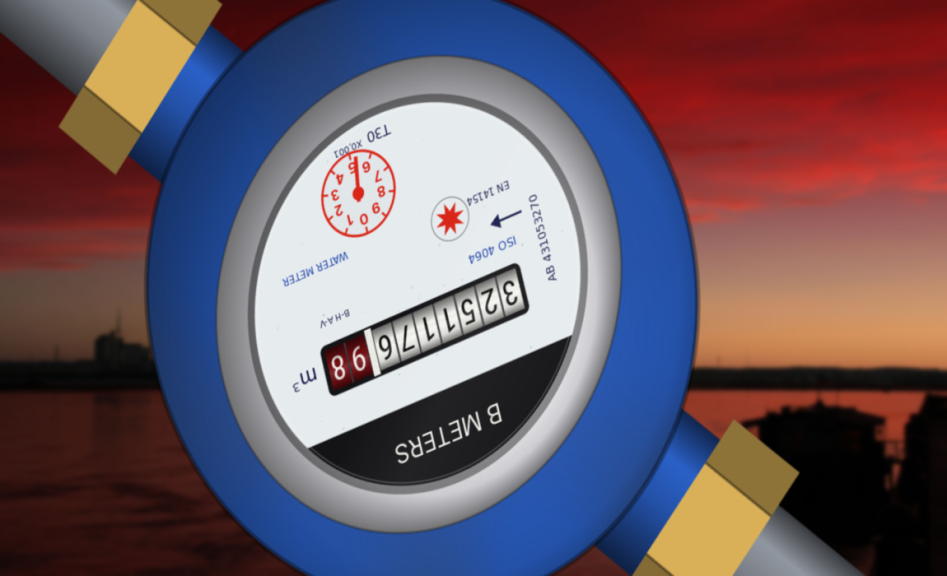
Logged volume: 3251176.985 m³
